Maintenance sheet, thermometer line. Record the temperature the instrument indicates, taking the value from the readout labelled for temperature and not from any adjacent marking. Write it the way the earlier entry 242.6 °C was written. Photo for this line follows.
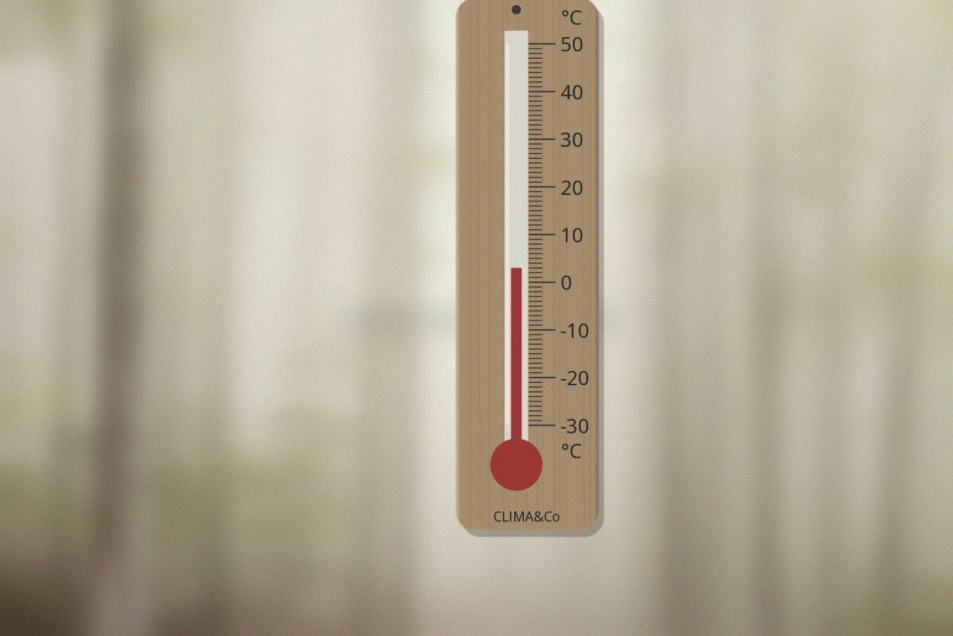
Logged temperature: 3 °C
